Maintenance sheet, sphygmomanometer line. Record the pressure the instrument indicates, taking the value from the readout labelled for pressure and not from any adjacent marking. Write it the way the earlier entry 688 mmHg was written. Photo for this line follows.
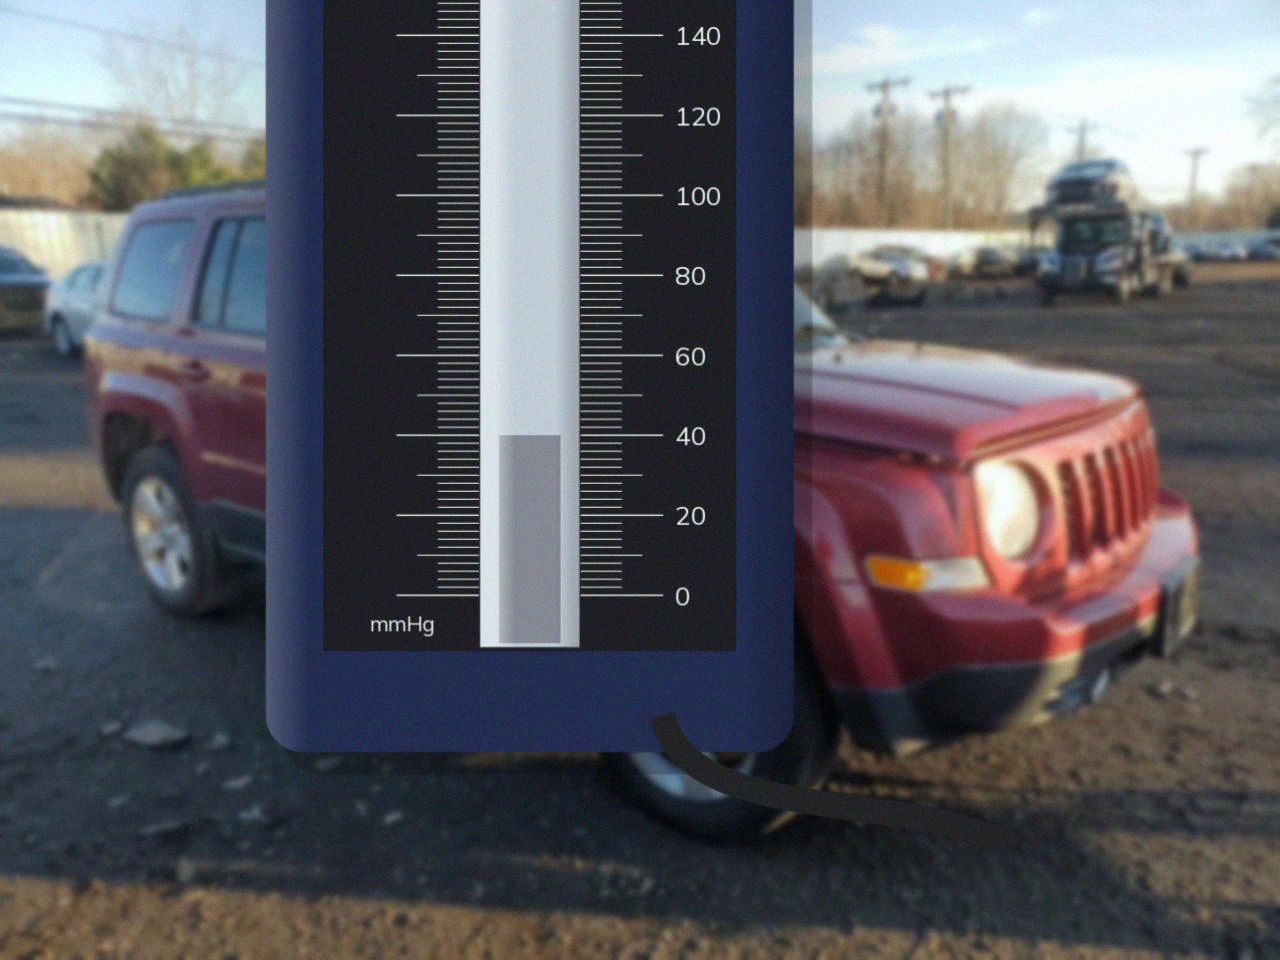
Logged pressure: 40 mmHg
